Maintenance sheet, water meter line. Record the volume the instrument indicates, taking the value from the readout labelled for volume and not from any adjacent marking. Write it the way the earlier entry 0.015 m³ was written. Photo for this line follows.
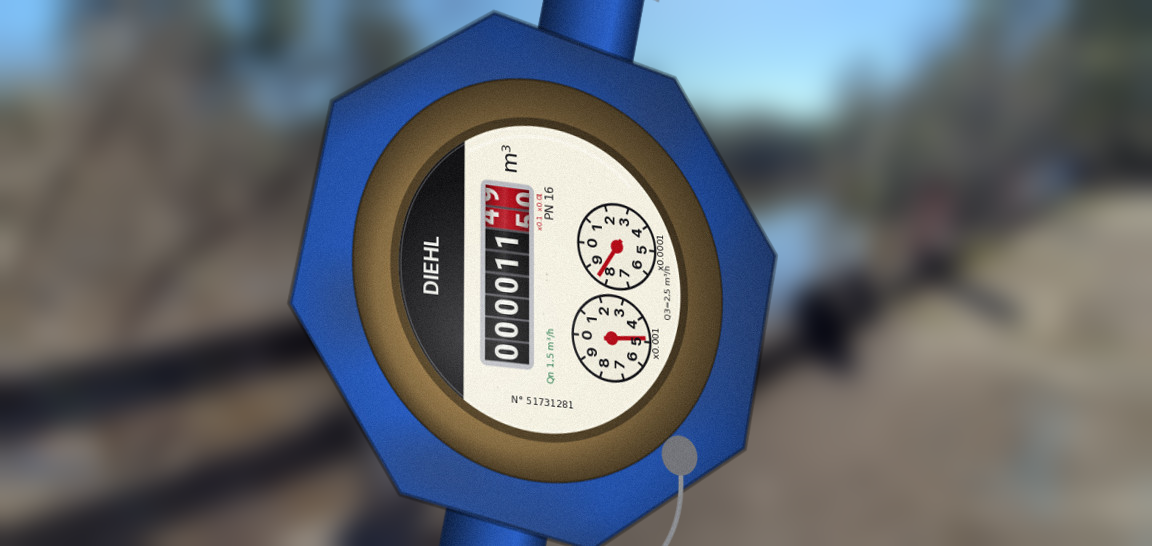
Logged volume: 11.4948 m³
